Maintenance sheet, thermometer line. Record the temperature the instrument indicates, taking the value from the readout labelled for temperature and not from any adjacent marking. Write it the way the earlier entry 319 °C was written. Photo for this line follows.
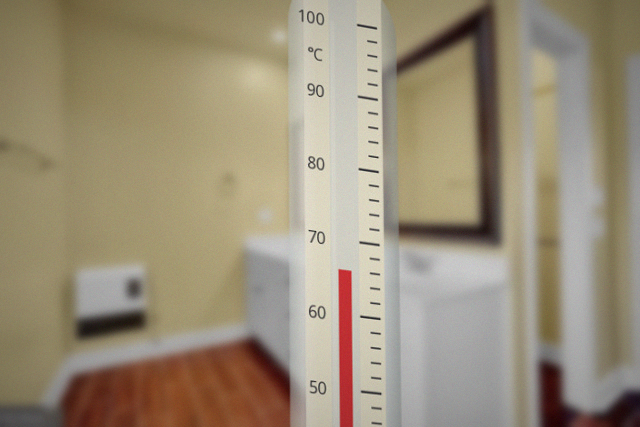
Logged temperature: 66 °C
